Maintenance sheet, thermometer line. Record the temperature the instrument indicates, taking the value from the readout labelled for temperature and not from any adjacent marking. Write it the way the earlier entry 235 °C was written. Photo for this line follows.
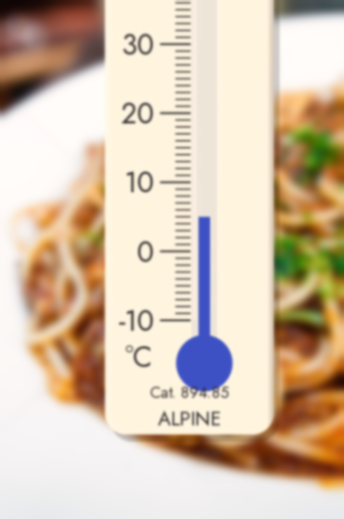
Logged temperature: 5 °C
